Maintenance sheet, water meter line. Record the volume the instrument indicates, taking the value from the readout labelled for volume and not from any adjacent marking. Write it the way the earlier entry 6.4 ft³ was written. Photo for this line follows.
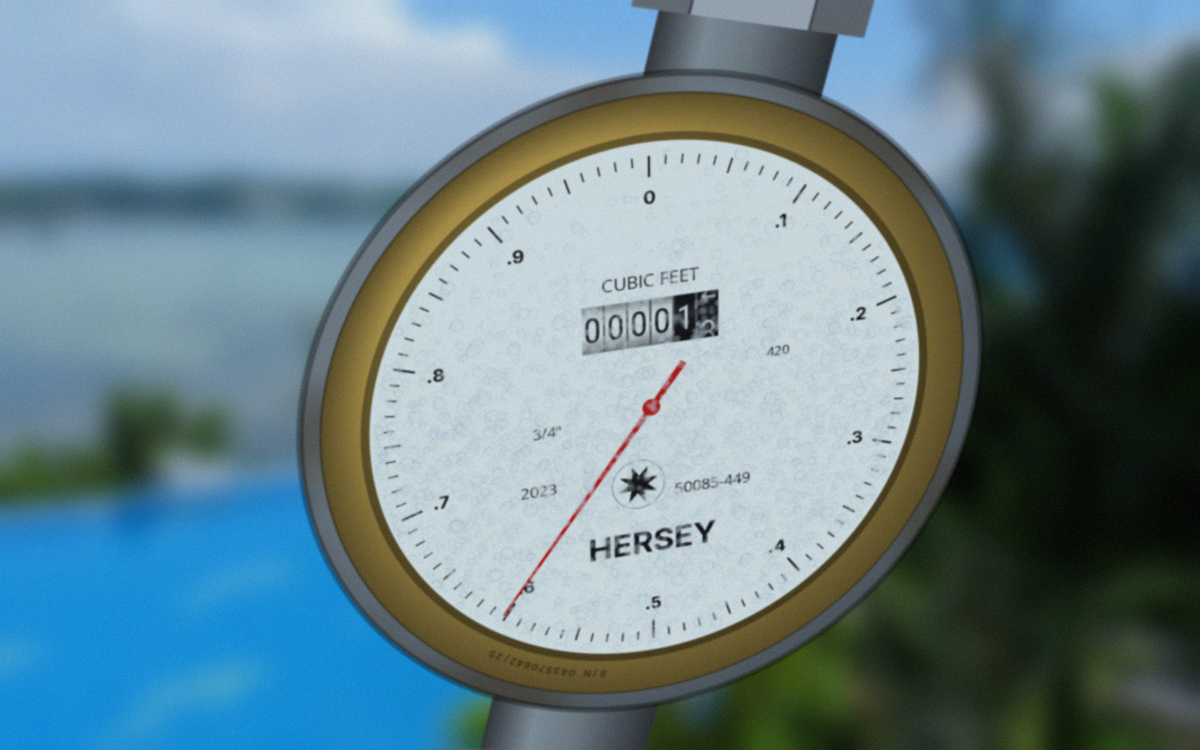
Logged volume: 12.60 ft³
